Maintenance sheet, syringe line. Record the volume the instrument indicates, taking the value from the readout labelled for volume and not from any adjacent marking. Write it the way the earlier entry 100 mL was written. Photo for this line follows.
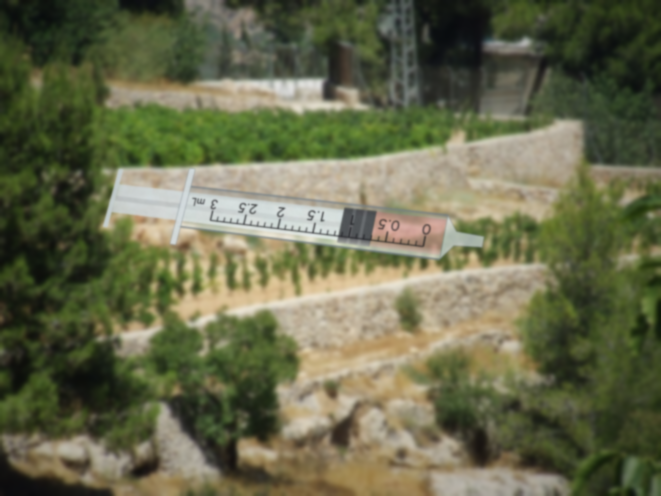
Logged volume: 0.7 mL
